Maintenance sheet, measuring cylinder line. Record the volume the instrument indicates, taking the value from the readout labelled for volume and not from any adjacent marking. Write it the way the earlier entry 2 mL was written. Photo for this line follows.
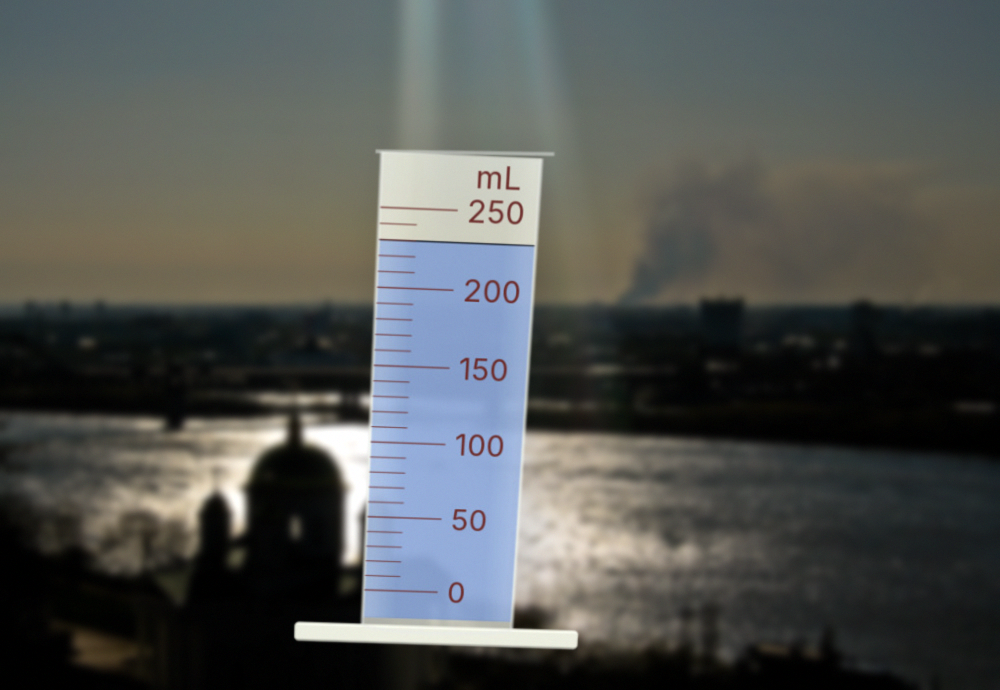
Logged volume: 230 mL
